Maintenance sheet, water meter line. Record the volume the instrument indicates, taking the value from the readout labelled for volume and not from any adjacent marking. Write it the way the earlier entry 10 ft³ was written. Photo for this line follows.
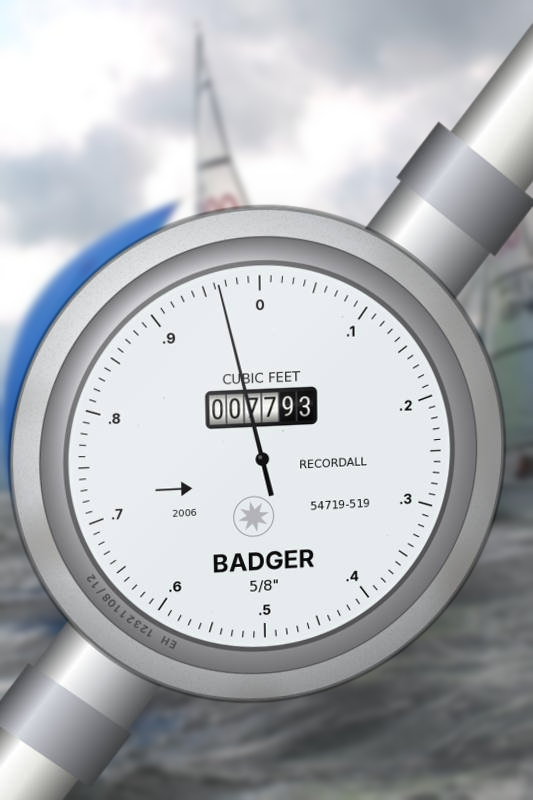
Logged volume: 7792.96 ft³
